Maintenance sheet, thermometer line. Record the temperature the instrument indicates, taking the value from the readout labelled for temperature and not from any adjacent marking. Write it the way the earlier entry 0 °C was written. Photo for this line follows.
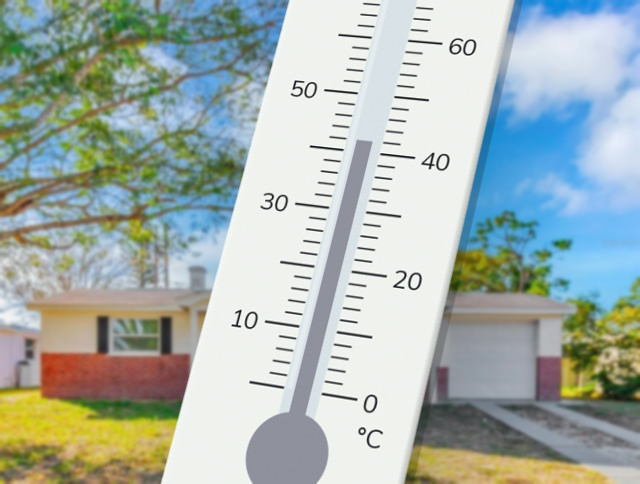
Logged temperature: 42 °C
